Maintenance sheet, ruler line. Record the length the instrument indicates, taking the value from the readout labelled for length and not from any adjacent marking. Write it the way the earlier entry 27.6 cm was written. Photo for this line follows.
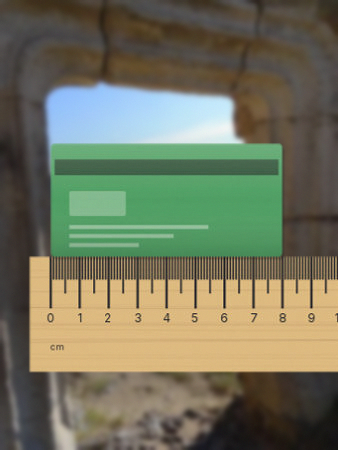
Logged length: 8 cm
